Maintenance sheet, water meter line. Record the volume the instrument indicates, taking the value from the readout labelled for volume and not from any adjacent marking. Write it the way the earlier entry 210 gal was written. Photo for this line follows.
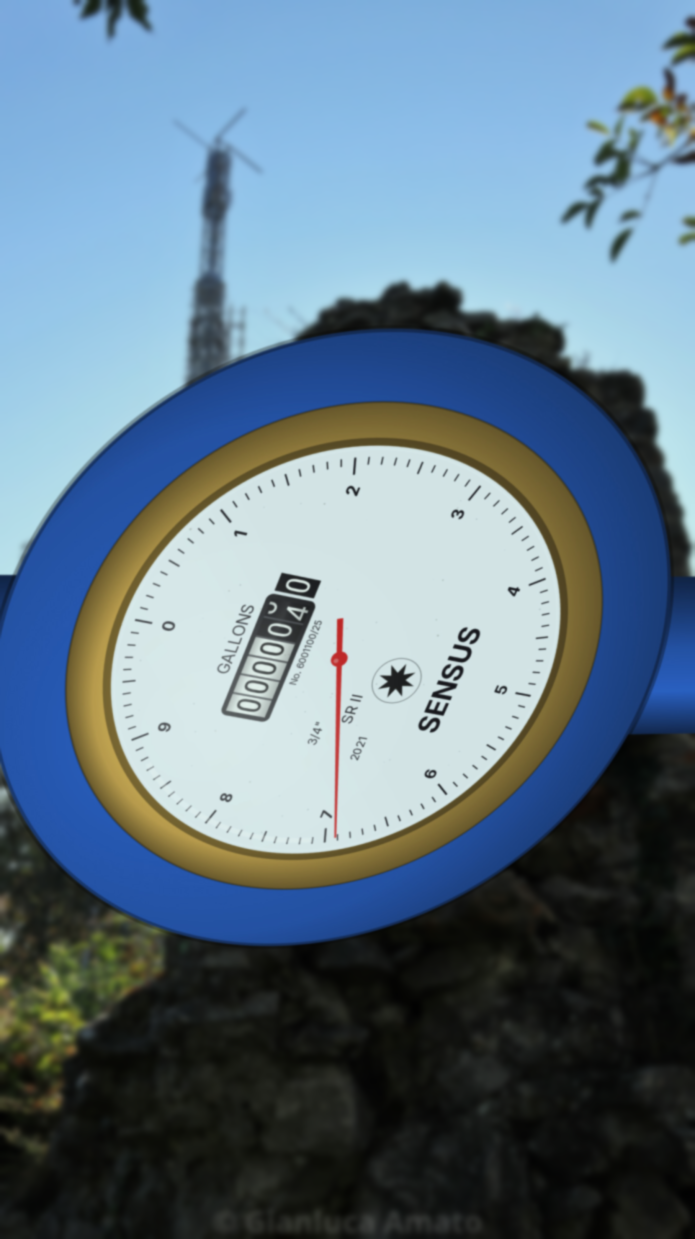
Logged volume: 36.9 gal
